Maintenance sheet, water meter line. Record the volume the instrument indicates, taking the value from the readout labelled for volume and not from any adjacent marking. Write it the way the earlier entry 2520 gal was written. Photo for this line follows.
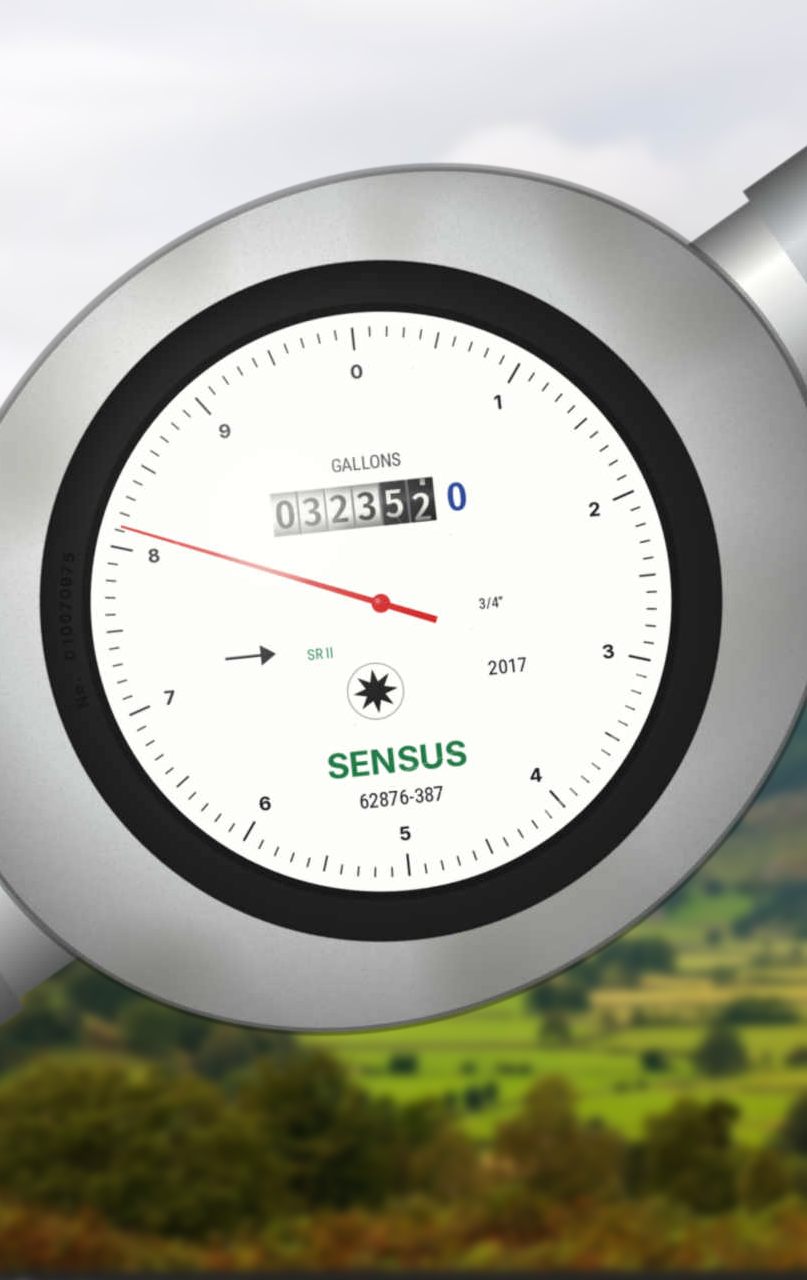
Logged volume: 323518.1 gal
